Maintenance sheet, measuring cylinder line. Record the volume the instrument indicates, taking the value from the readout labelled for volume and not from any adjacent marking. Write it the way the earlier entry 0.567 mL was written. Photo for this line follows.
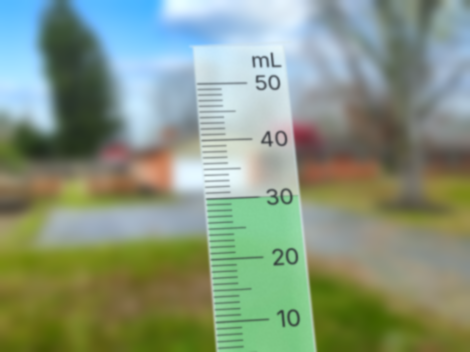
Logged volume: 30 mL
